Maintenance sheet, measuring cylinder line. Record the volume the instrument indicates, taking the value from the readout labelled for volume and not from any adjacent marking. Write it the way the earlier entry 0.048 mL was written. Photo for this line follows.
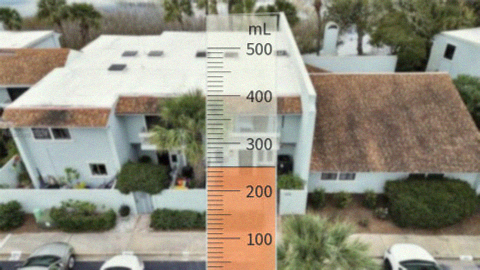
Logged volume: 250 mL
